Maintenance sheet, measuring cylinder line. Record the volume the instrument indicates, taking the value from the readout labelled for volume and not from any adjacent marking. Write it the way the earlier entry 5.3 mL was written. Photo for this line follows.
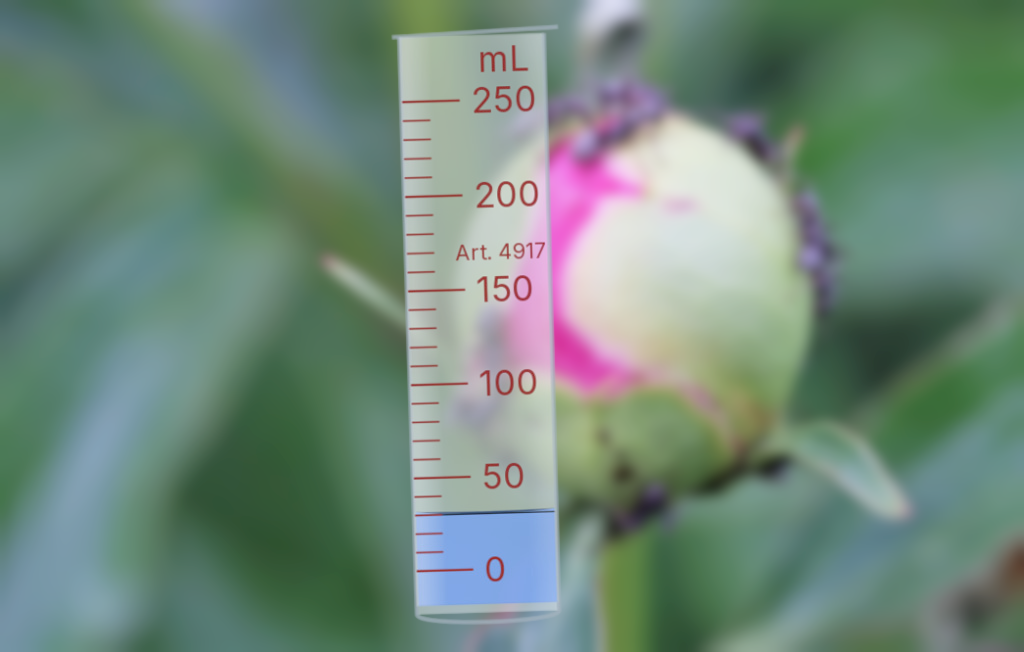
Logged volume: 30 mL
